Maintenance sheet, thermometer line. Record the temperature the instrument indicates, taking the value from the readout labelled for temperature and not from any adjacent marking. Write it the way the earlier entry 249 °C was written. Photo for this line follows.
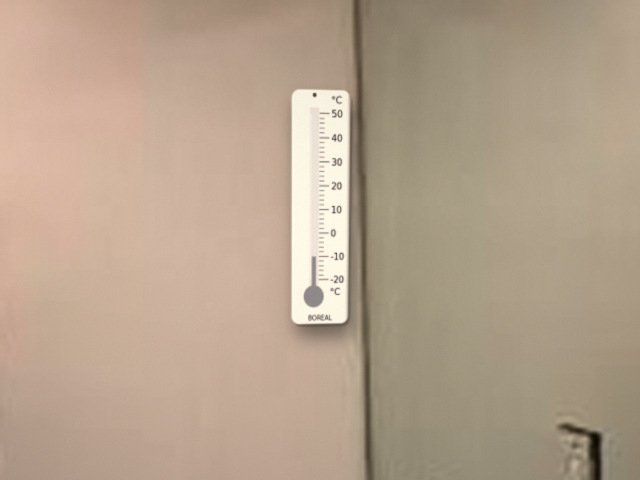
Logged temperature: -10 °C
